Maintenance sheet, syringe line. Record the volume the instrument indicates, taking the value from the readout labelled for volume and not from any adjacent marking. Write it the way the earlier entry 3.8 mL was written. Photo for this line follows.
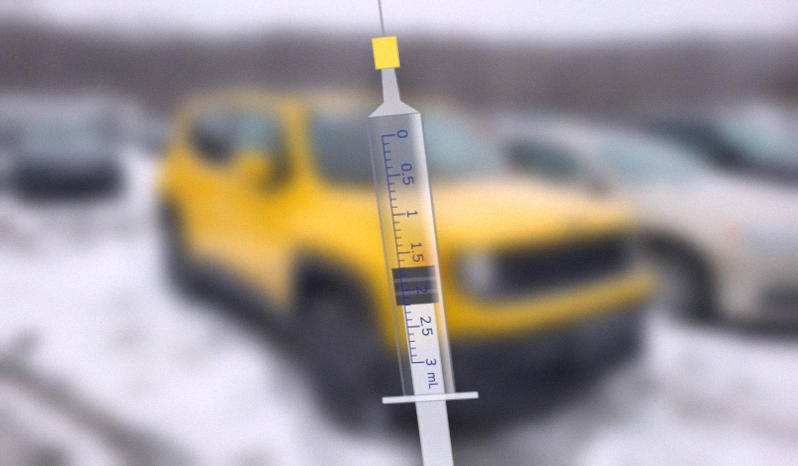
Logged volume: 1.7 mL
